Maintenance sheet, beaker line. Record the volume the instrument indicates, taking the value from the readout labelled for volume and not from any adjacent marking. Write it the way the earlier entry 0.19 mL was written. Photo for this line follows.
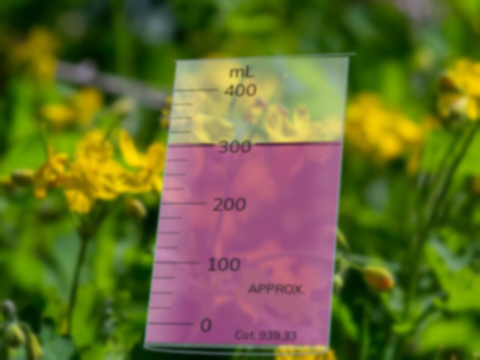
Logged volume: 300 mL
